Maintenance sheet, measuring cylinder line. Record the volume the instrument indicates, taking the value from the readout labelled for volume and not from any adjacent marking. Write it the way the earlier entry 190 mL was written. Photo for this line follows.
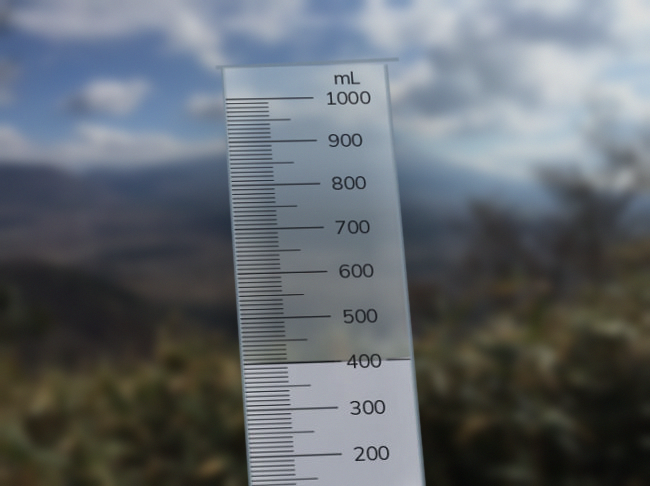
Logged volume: 400 mL
